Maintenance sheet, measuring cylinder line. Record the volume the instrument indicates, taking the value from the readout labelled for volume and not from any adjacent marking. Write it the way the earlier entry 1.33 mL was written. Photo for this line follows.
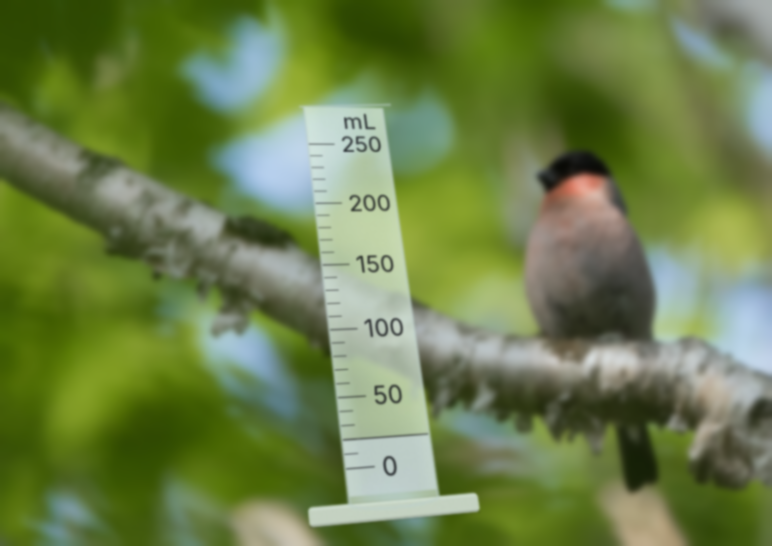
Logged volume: 20 mL
